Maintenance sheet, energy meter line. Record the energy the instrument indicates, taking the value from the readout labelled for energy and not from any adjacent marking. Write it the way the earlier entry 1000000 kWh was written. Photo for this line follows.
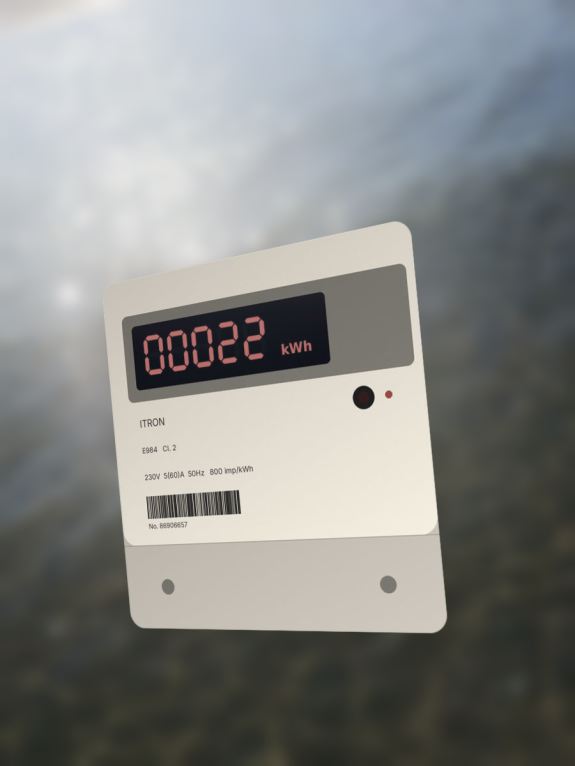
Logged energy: 22 kWh
